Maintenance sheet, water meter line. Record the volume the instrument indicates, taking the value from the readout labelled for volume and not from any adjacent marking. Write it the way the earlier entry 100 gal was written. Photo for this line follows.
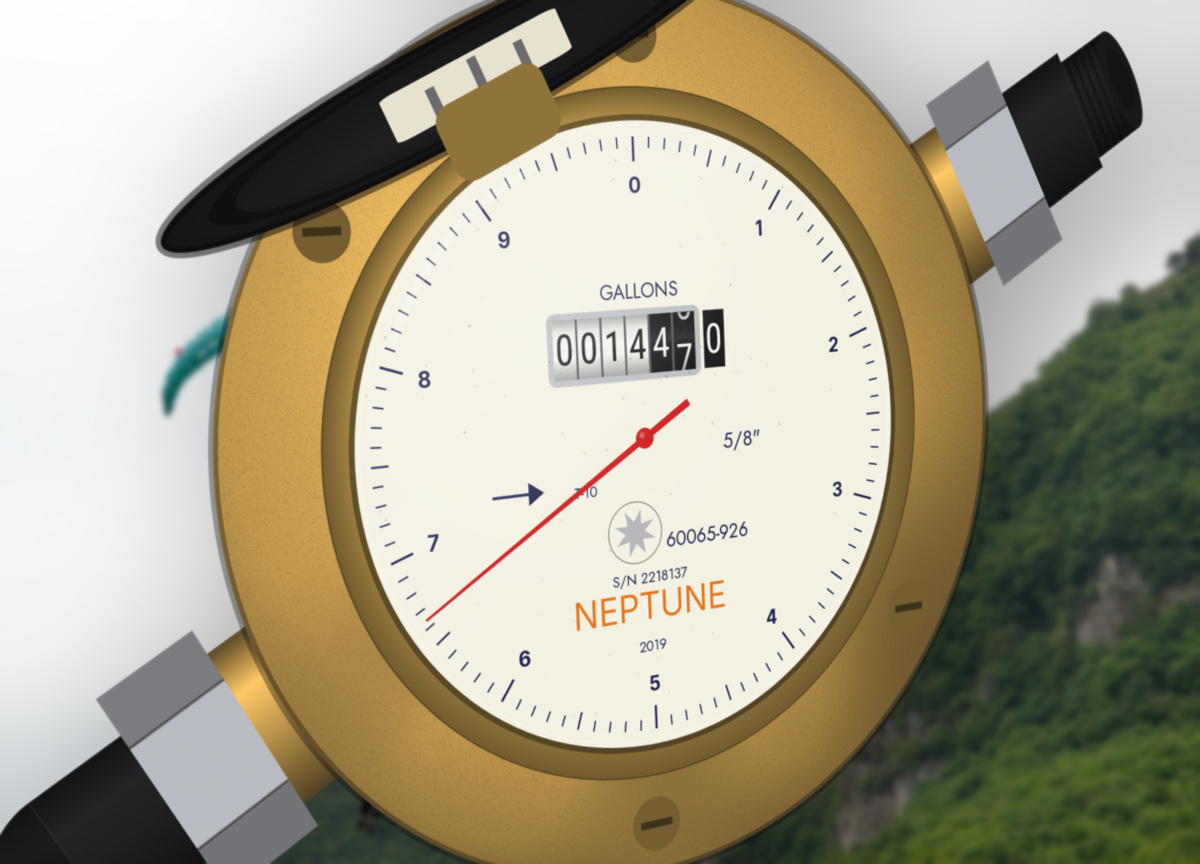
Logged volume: 14466.6 gal
